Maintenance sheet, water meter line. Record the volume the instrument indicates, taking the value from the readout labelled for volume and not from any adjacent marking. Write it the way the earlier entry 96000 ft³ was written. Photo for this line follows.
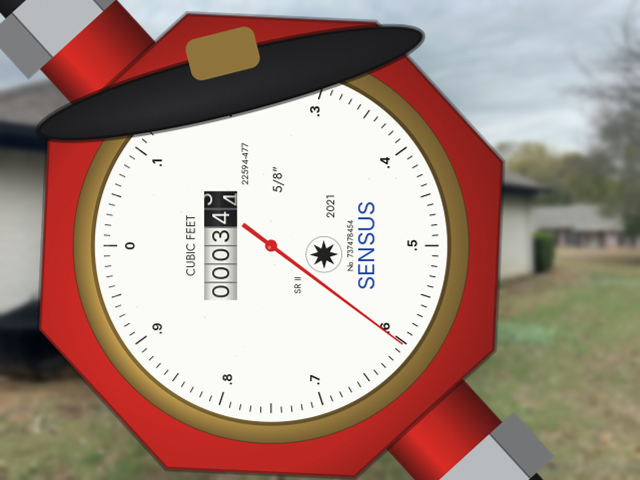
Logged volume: 343.60 ft³
